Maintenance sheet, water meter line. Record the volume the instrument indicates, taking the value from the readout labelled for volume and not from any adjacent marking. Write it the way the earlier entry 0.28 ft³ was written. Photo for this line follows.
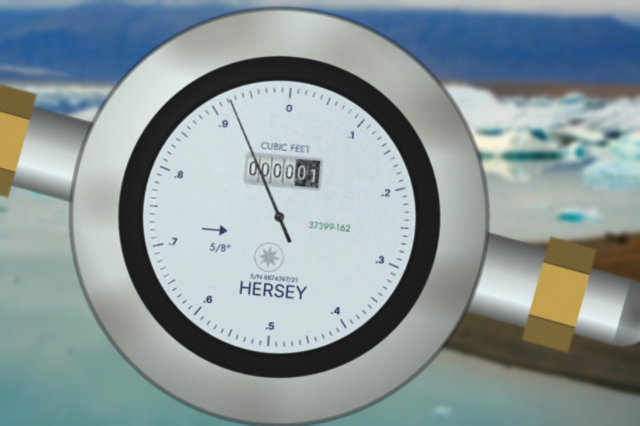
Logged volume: 0.92 ft³
